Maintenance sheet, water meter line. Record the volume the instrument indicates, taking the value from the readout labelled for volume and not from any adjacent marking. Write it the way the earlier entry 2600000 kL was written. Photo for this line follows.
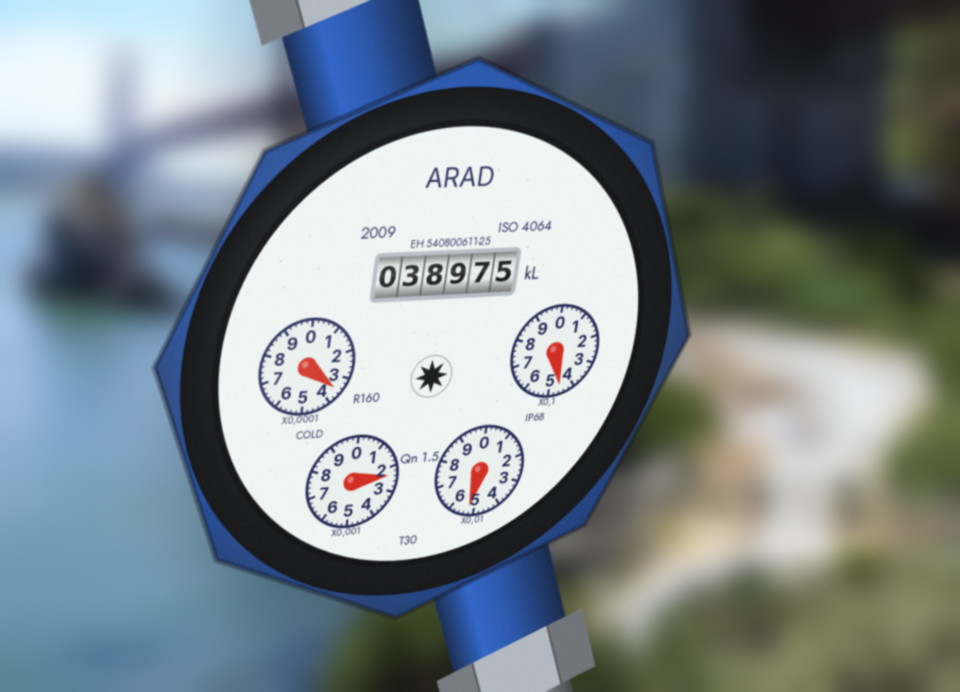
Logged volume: 38975.4523 kL
